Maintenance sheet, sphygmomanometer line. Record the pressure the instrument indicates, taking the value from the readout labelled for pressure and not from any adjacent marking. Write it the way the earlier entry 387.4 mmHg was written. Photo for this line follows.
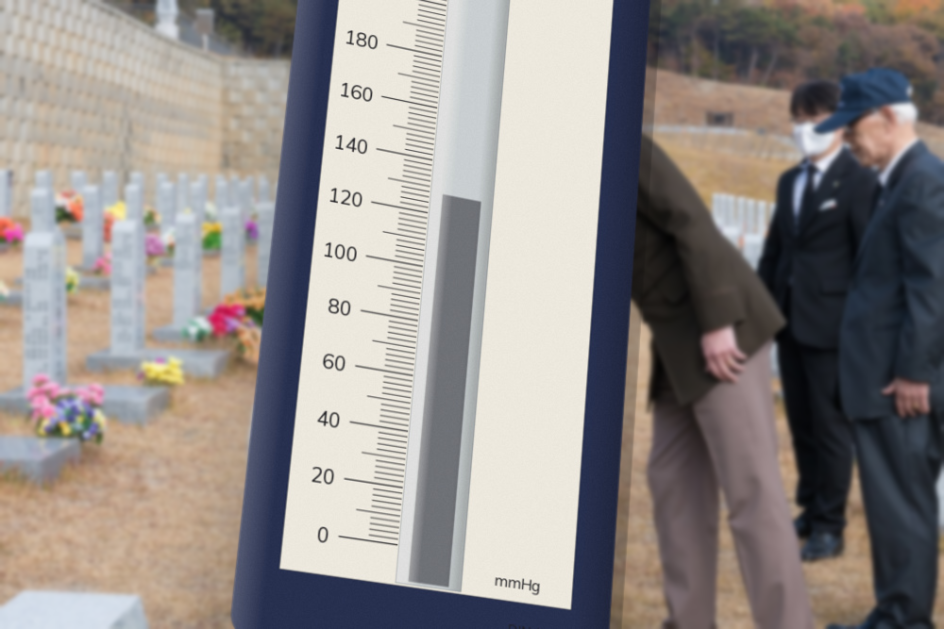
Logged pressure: 128 mmHg
